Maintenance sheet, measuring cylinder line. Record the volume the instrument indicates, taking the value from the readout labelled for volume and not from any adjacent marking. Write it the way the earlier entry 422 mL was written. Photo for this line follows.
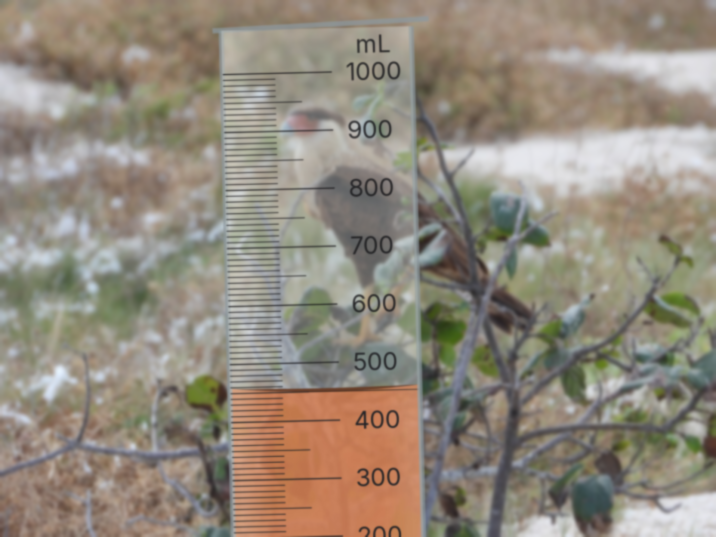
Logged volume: 450 mL
